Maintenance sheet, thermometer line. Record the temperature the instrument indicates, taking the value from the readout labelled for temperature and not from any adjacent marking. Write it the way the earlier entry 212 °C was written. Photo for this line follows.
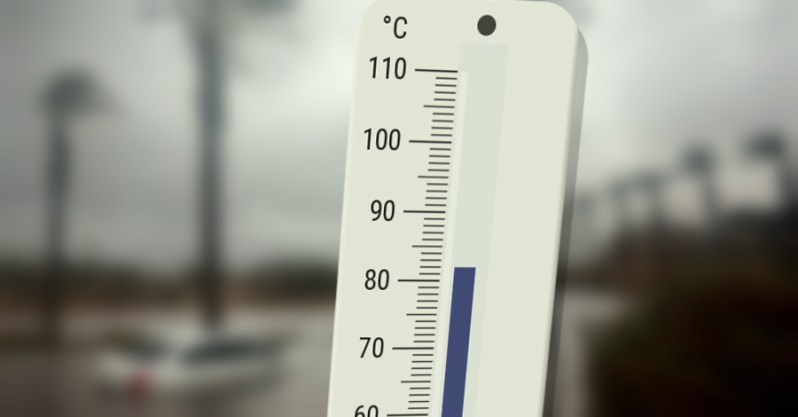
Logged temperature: 82 °C
